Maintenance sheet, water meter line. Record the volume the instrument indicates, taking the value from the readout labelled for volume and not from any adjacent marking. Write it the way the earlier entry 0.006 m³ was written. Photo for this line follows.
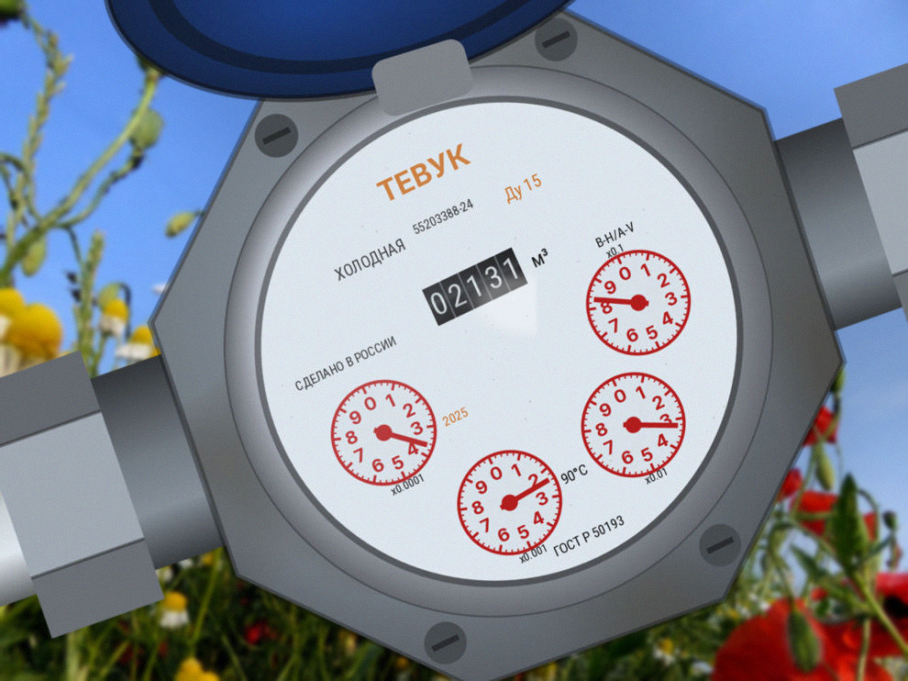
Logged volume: 2131.8323 m³
